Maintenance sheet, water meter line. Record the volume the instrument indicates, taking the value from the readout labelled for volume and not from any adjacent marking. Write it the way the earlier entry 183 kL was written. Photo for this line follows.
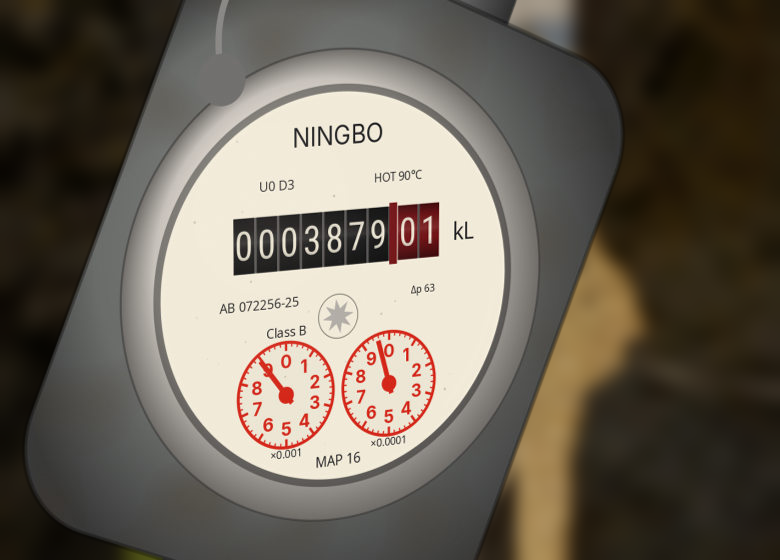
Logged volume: 3879.0189 kL
